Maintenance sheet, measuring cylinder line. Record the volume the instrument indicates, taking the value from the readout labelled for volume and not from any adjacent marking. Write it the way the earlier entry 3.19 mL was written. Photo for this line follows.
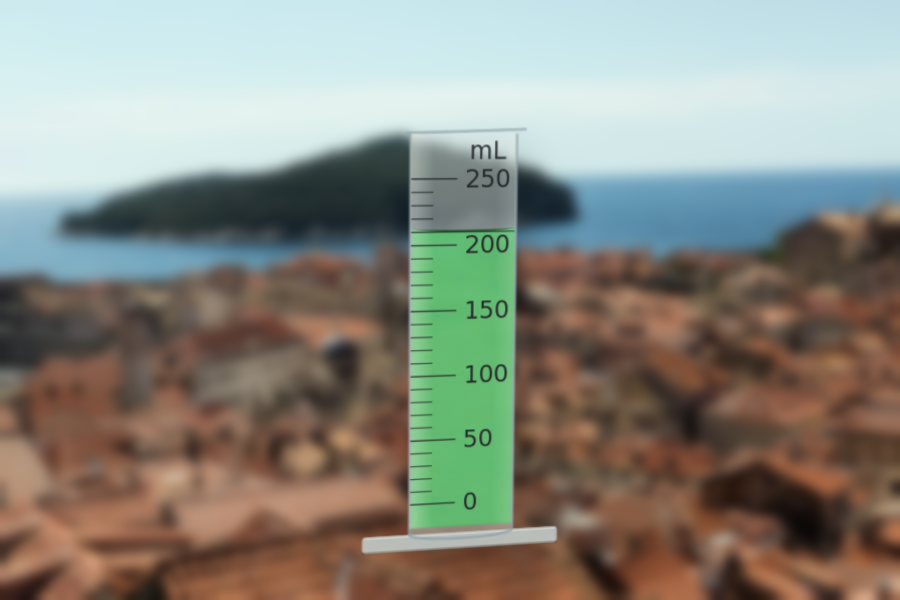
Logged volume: 210 mL
